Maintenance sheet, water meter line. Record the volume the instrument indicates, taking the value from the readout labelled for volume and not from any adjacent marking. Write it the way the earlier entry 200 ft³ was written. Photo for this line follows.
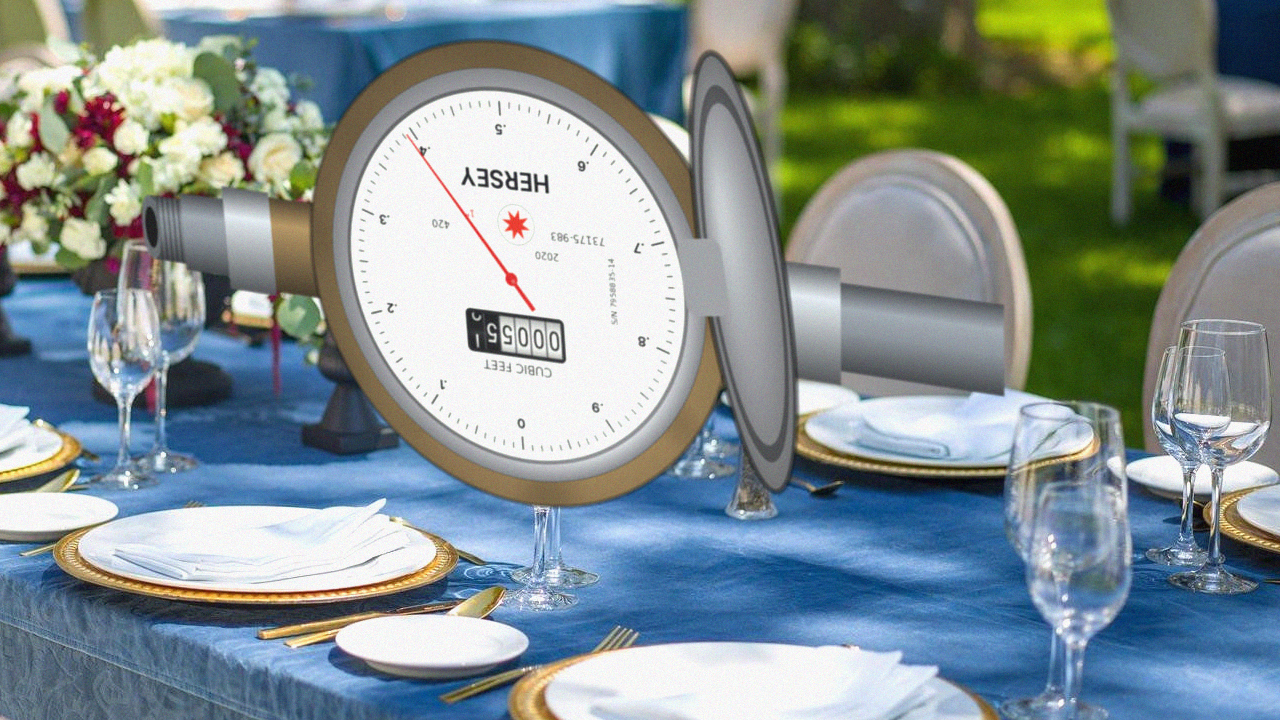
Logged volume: 551.39 ft³
